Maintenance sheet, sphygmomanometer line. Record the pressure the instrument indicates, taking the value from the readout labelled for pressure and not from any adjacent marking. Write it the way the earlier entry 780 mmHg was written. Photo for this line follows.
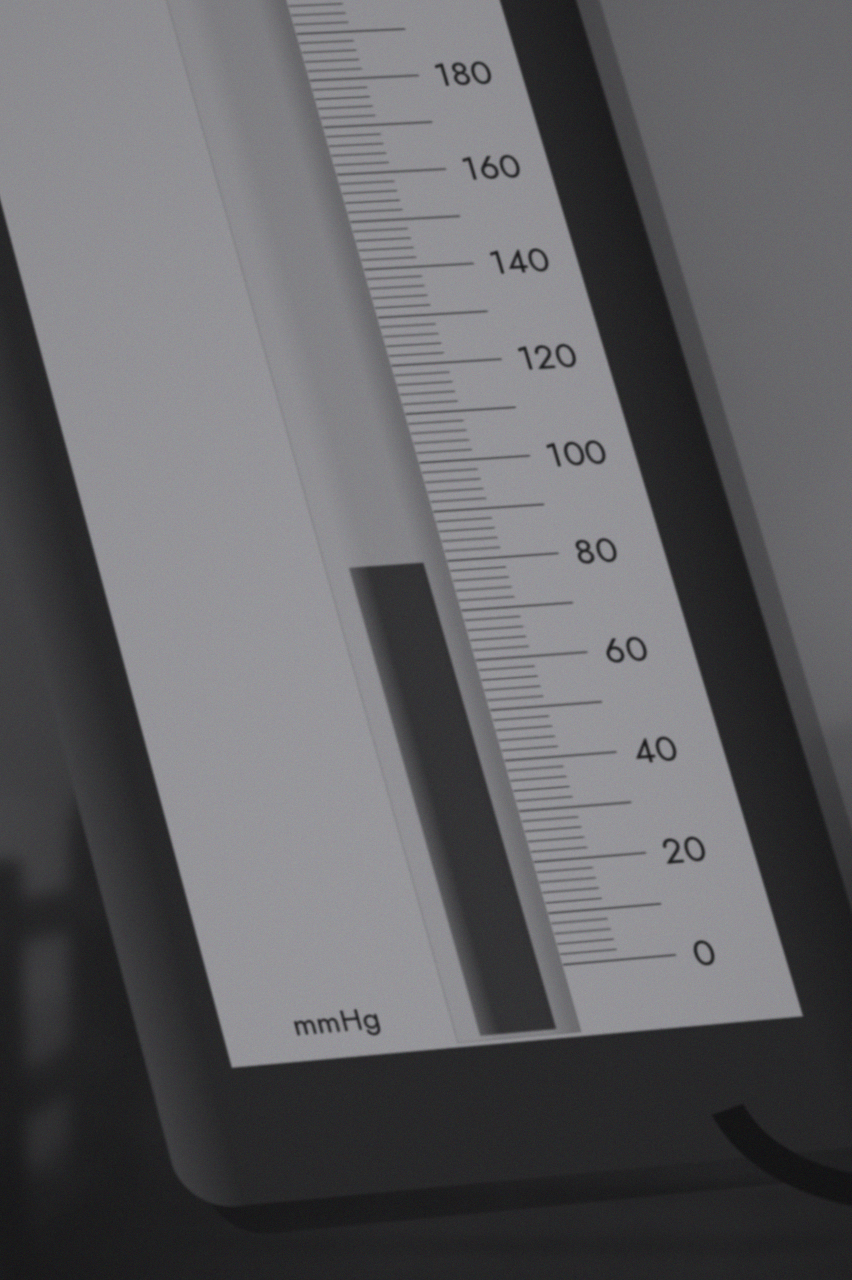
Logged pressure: 80 mmHg
